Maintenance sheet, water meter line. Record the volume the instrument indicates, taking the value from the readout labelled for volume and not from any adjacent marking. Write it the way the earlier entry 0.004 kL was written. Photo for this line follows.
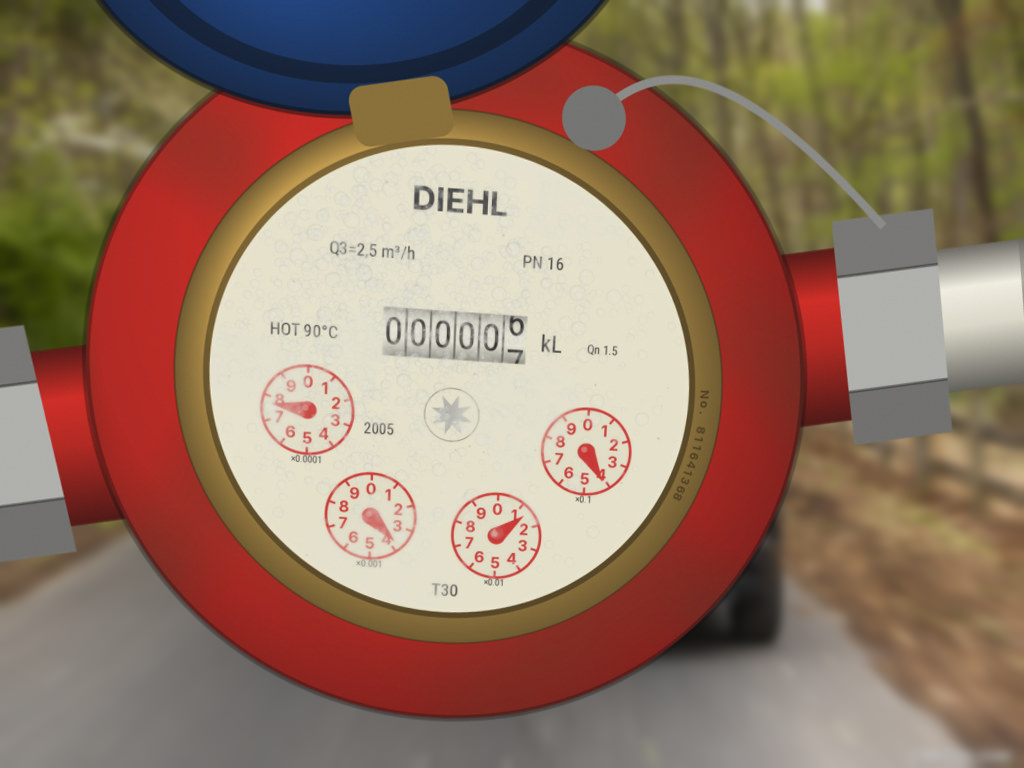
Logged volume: 6.4137 kL
